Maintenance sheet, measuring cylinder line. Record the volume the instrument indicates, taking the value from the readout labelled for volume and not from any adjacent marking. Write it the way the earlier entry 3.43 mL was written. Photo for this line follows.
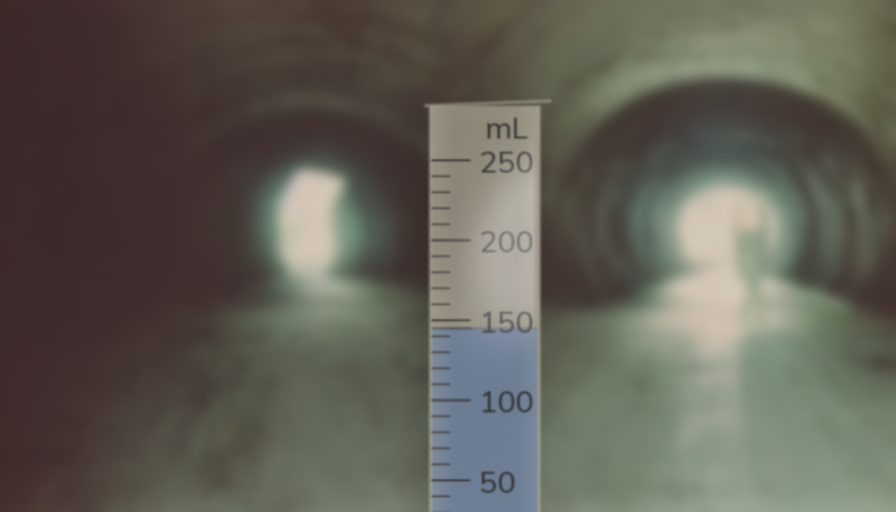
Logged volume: 145 mL
